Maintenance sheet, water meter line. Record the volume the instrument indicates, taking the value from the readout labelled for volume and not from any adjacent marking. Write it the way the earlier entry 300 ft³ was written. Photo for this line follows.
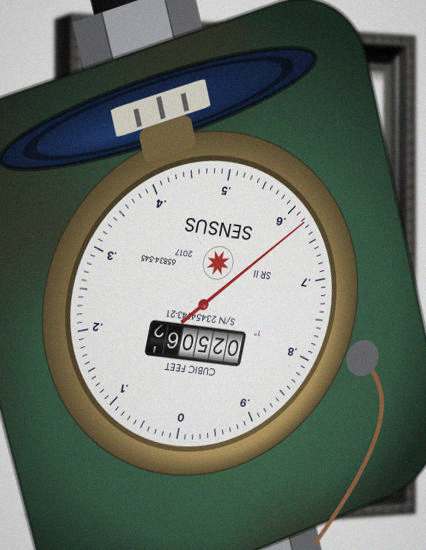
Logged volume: 25061.62 ft³
